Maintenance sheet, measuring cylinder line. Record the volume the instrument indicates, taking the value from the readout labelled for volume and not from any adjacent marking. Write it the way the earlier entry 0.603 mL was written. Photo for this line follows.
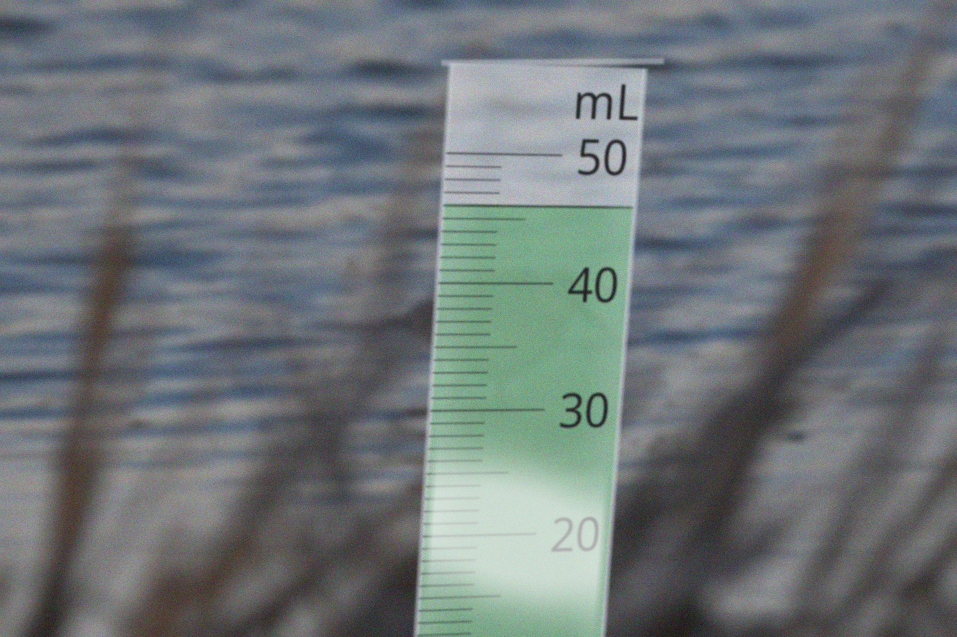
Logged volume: 46 mL
